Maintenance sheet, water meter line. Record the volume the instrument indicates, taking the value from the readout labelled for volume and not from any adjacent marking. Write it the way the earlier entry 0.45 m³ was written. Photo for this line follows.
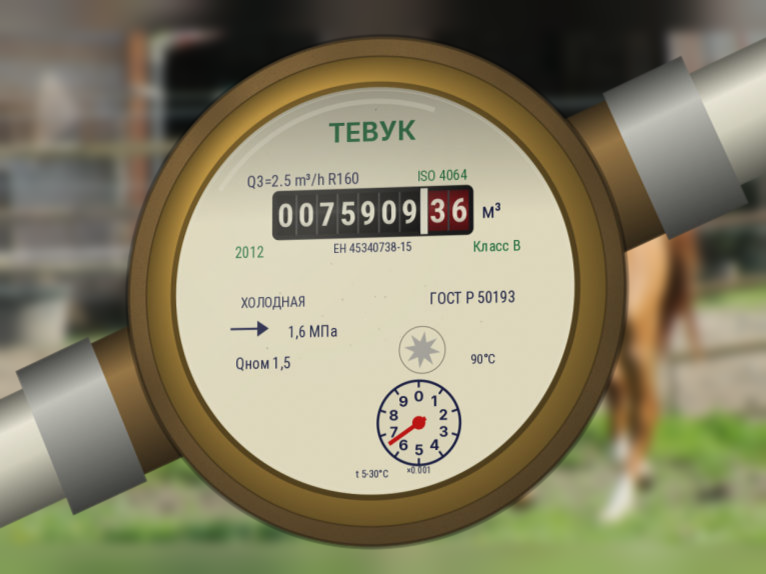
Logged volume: 75909.366 m³
